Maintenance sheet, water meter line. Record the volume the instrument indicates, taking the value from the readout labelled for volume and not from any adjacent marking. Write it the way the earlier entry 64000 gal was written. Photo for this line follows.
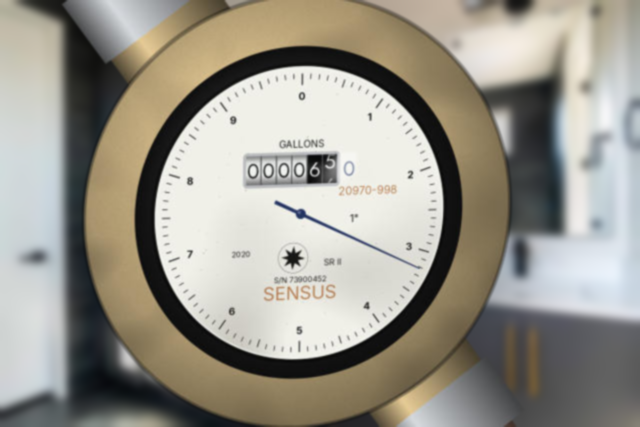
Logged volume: 653.2 gal
